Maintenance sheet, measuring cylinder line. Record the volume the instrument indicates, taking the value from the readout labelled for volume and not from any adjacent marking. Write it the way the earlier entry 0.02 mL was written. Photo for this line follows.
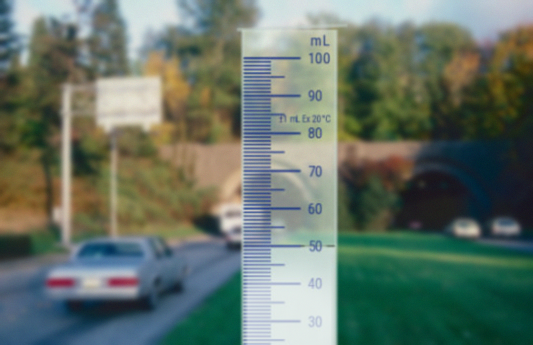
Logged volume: 50 mL
